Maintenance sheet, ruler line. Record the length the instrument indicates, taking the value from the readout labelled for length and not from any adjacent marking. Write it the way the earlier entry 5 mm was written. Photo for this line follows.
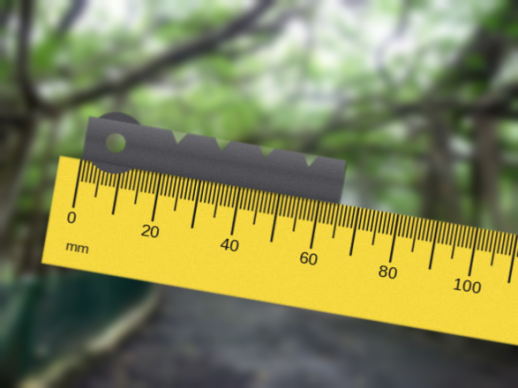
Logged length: 65 mm
